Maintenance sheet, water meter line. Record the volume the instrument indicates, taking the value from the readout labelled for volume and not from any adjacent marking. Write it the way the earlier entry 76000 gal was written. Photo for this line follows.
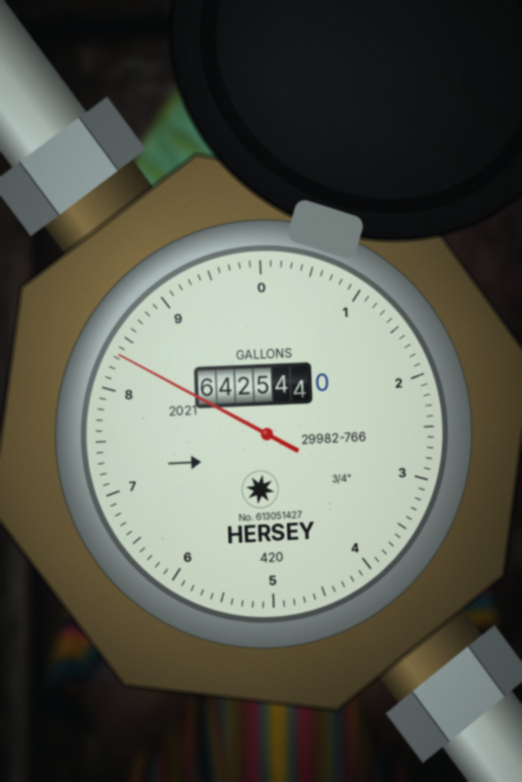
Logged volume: 6425438.3 gal
